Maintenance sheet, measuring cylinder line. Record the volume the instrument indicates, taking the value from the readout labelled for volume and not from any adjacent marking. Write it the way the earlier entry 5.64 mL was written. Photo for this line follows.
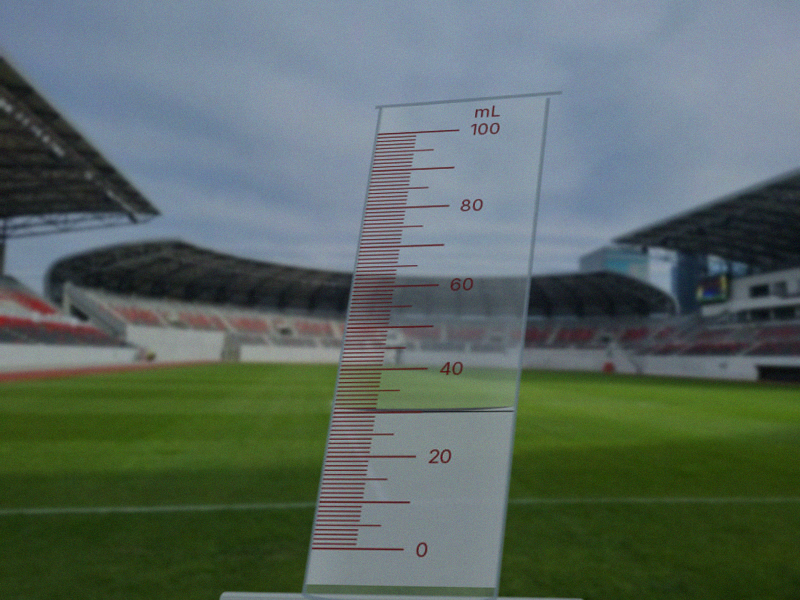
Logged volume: 30 mL
